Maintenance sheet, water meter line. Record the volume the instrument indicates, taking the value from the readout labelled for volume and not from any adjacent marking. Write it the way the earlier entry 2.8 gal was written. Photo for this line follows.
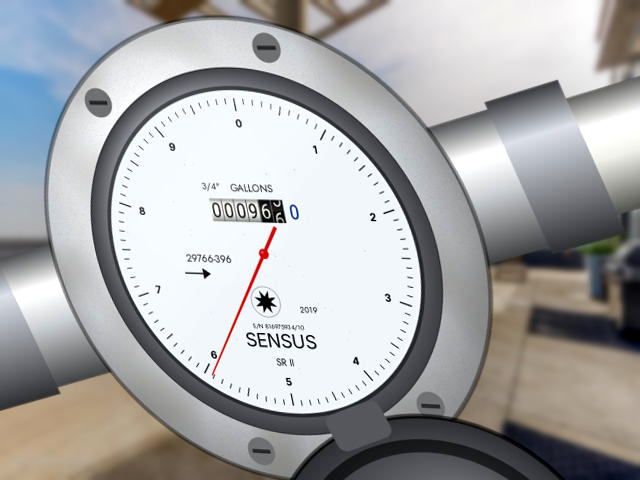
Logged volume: 9655.9 gal
